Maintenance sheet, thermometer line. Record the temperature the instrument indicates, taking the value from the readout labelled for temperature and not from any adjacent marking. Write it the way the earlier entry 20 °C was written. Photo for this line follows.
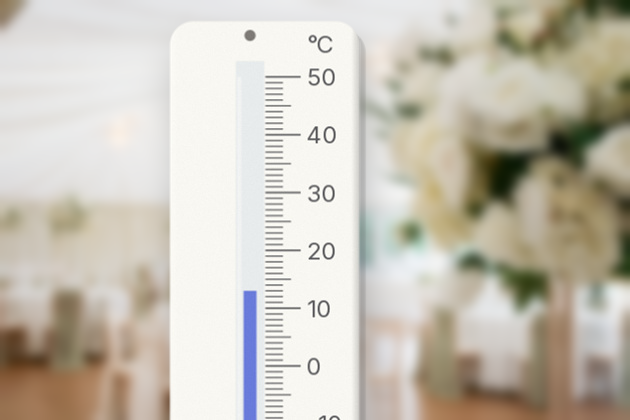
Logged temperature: 13 °C
